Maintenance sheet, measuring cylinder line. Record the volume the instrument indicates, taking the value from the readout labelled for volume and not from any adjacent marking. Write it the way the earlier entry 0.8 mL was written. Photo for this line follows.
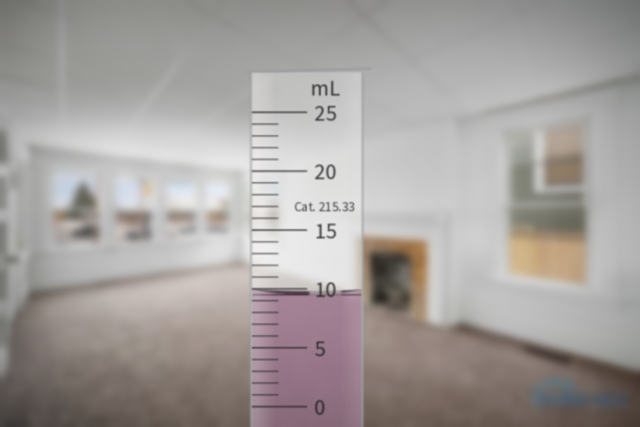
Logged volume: 9.5 mL
